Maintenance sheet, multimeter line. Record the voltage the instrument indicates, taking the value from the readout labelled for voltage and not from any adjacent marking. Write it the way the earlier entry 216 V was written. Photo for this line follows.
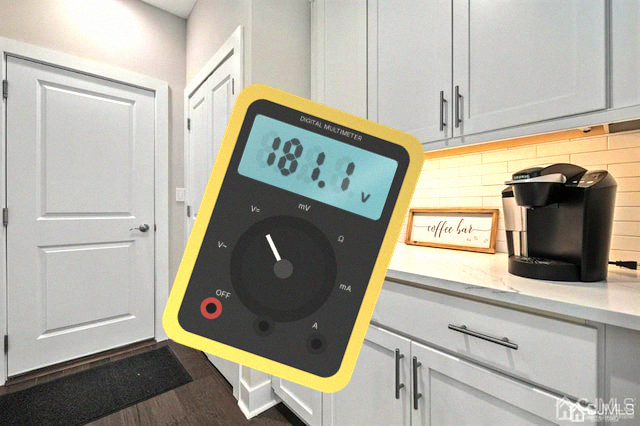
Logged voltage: 181.1 V
